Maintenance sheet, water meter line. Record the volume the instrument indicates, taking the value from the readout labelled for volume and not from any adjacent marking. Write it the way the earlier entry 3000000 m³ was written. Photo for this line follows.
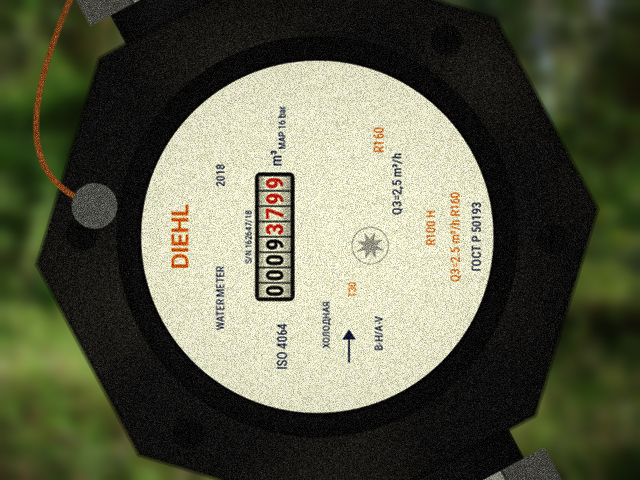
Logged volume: 9.3799 m³
